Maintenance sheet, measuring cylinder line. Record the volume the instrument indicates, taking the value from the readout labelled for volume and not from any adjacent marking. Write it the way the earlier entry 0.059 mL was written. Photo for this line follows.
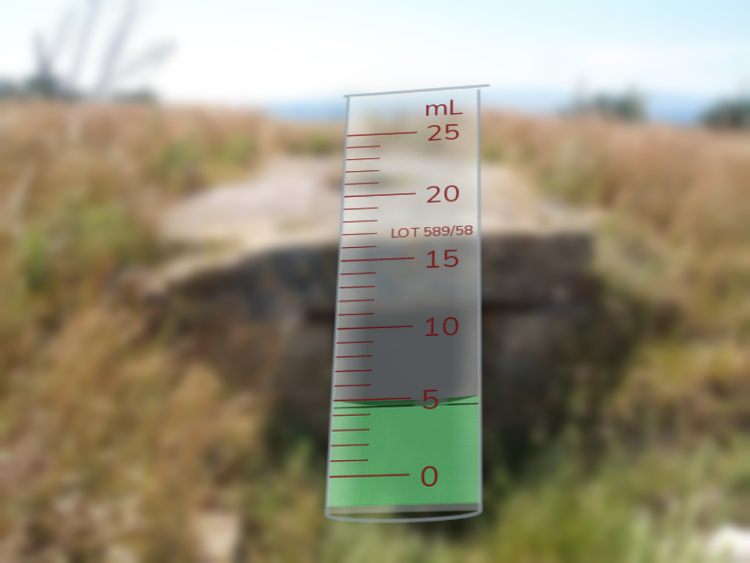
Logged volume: 4.5 mL
